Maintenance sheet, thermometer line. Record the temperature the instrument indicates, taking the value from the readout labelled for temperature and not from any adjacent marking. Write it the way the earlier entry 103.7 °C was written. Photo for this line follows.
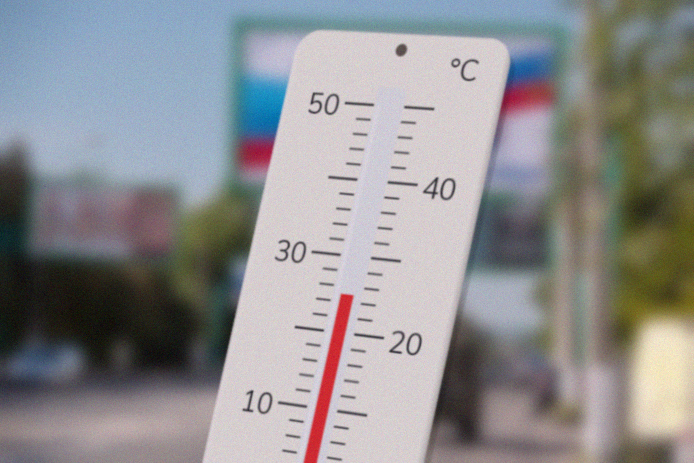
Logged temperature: 25 °C
